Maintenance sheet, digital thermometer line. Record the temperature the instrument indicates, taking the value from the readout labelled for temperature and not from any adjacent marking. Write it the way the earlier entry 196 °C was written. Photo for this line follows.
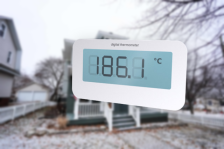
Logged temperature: 186.1 °C
